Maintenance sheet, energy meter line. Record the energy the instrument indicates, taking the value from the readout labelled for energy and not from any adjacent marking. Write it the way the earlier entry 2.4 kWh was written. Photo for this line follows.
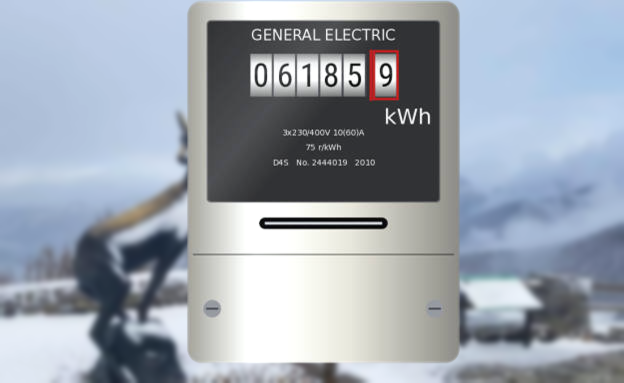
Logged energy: 6185.9 kWh
